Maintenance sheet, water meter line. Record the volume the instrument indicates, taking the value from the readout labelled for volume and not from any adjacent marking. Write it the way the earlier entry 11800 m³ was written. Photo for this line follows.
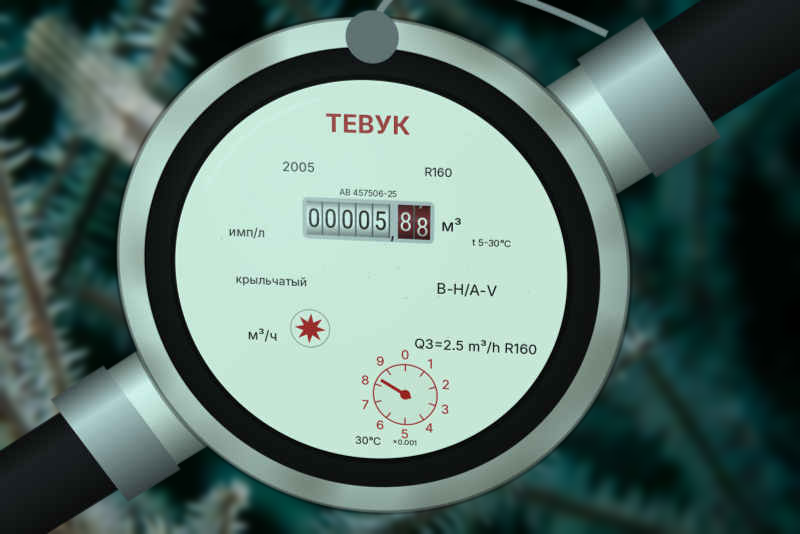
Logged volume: 5.878 m³
